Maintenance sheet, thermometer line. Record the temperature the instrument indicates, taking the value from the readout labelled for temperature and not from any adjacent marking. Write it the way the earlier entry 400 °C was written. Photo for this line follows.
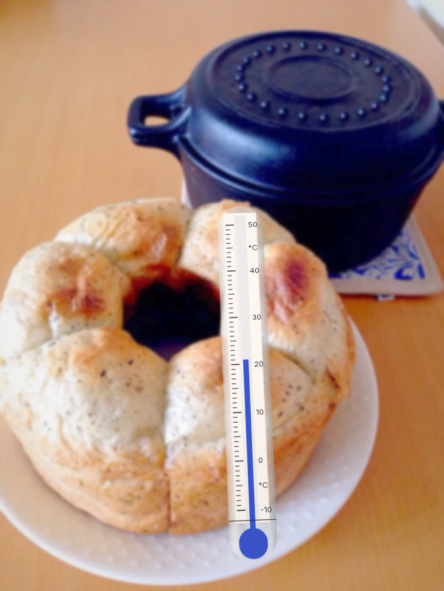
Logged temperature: 21 °C
